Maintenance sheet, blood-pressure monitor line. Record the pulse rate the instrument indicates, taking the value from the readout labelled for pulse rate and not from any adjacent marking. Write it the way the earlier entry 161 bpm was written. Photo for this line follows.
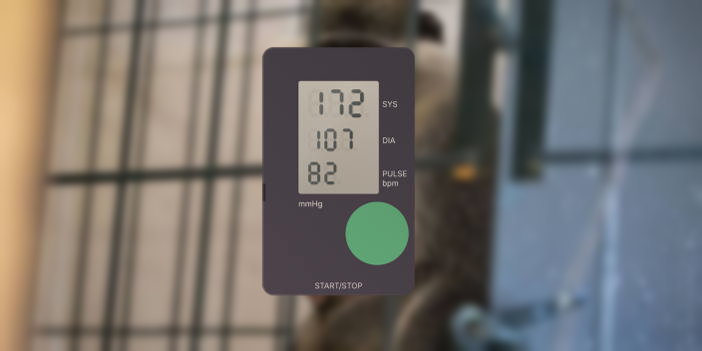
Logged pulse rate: 82 bpm
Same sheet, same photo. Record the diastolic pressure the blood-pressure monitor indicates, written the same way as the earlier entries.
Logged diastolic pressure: 107 mmHg
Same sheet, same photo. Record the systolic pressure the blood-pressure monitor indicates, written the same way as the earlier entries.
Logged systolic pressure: 172 mmHg
